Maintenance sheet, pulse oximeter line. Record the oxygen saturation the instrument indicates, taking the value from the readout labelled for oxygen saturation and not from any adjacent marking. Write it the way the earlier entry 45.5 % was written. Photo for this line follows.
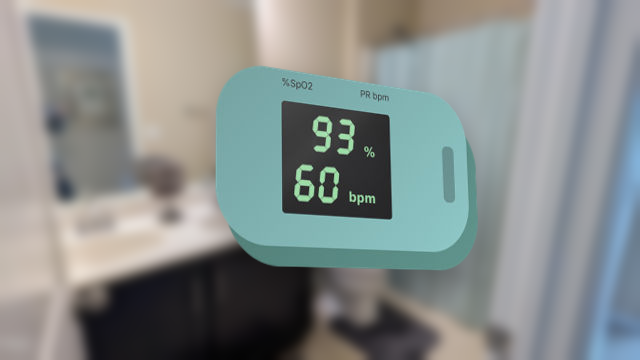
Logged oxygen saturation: 93 %
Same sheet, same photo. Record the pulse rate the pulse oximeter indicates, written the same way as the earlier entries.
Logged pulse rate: 60 bpm
